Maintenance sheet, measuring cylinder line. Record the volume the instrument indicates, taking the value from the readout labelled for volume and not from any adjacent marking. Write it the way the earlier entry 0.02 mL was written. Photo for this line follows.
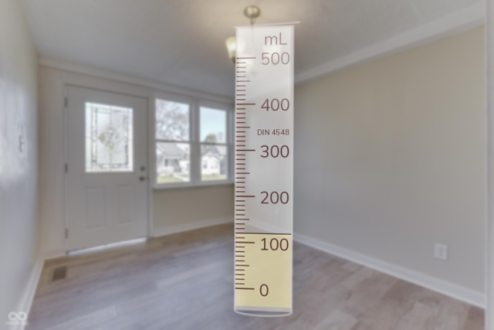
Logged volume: 120 mL
